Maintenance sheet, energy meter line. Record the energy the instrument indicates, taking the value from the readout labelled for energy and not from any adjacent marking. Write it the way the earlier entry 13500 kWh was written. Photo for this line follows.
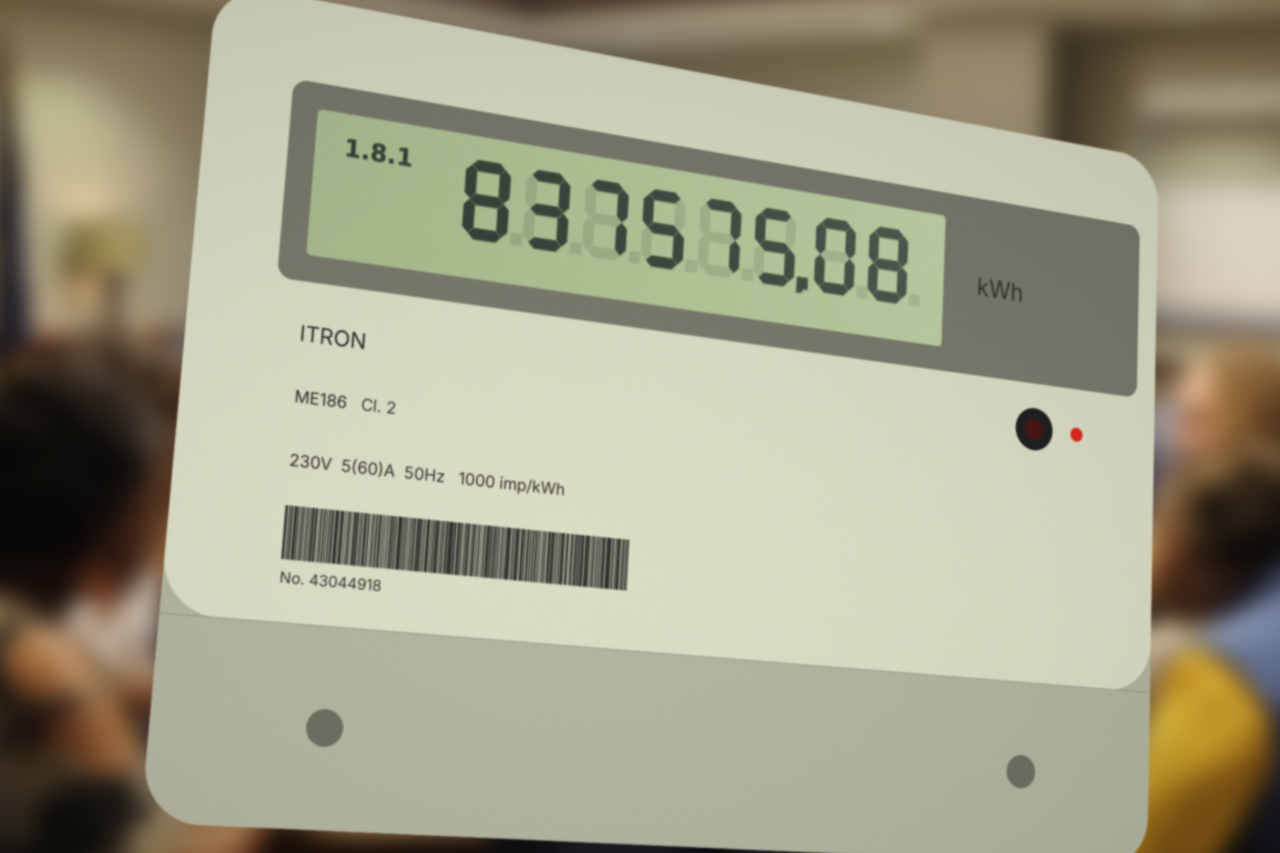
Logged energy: 837575.08 kWh
